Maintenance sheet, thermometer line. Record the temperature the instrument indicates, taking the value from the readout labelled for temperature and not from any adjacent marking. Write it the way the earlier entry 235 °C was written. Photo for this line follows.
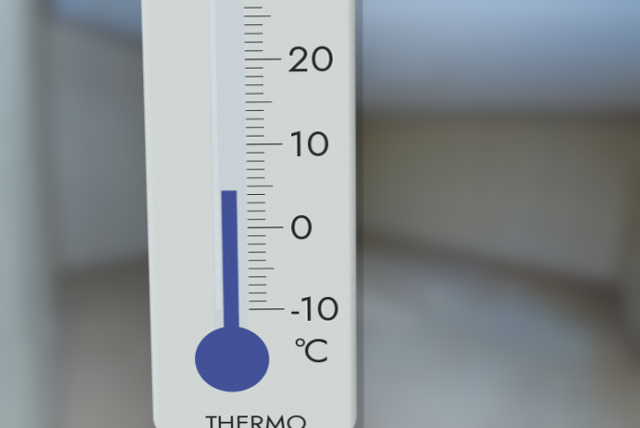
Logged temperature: 4.5 °C
